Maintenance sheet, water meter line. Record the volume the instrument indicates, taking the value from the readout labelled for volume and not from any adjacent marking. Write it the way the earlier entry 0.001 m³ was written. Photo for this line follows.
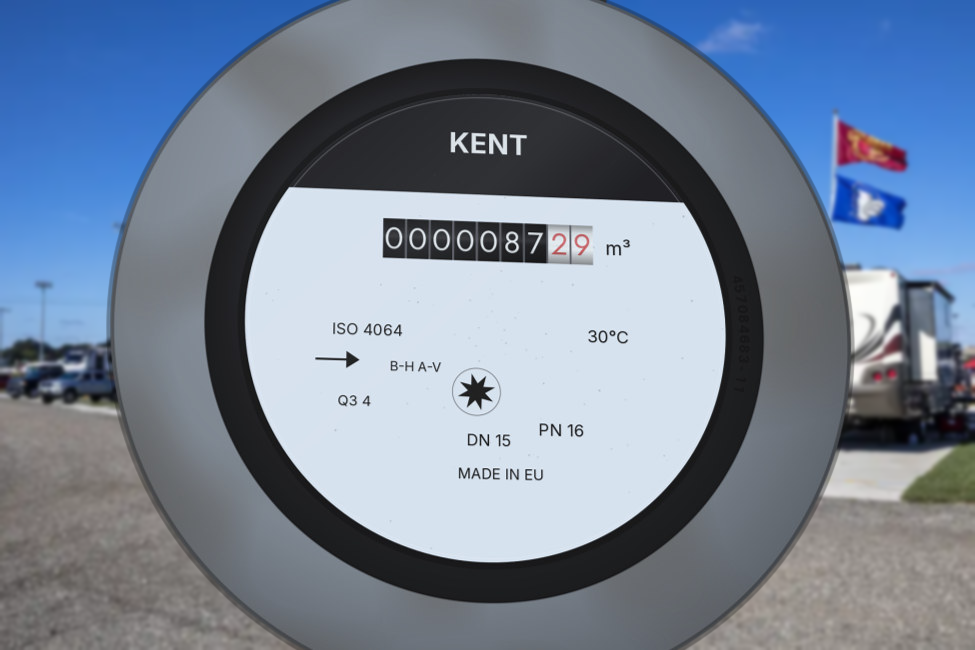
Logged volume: 87.29 m³
